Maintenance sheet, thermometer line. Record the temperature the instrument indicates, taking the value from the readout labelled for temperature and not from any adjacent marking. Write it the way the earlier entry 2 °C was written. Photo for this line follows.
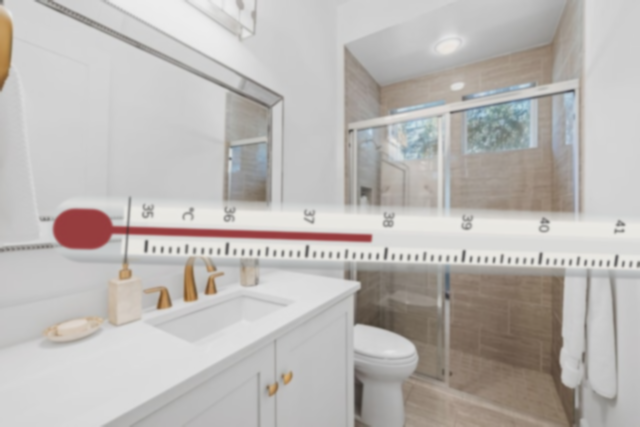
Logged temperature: 37.8 °C
